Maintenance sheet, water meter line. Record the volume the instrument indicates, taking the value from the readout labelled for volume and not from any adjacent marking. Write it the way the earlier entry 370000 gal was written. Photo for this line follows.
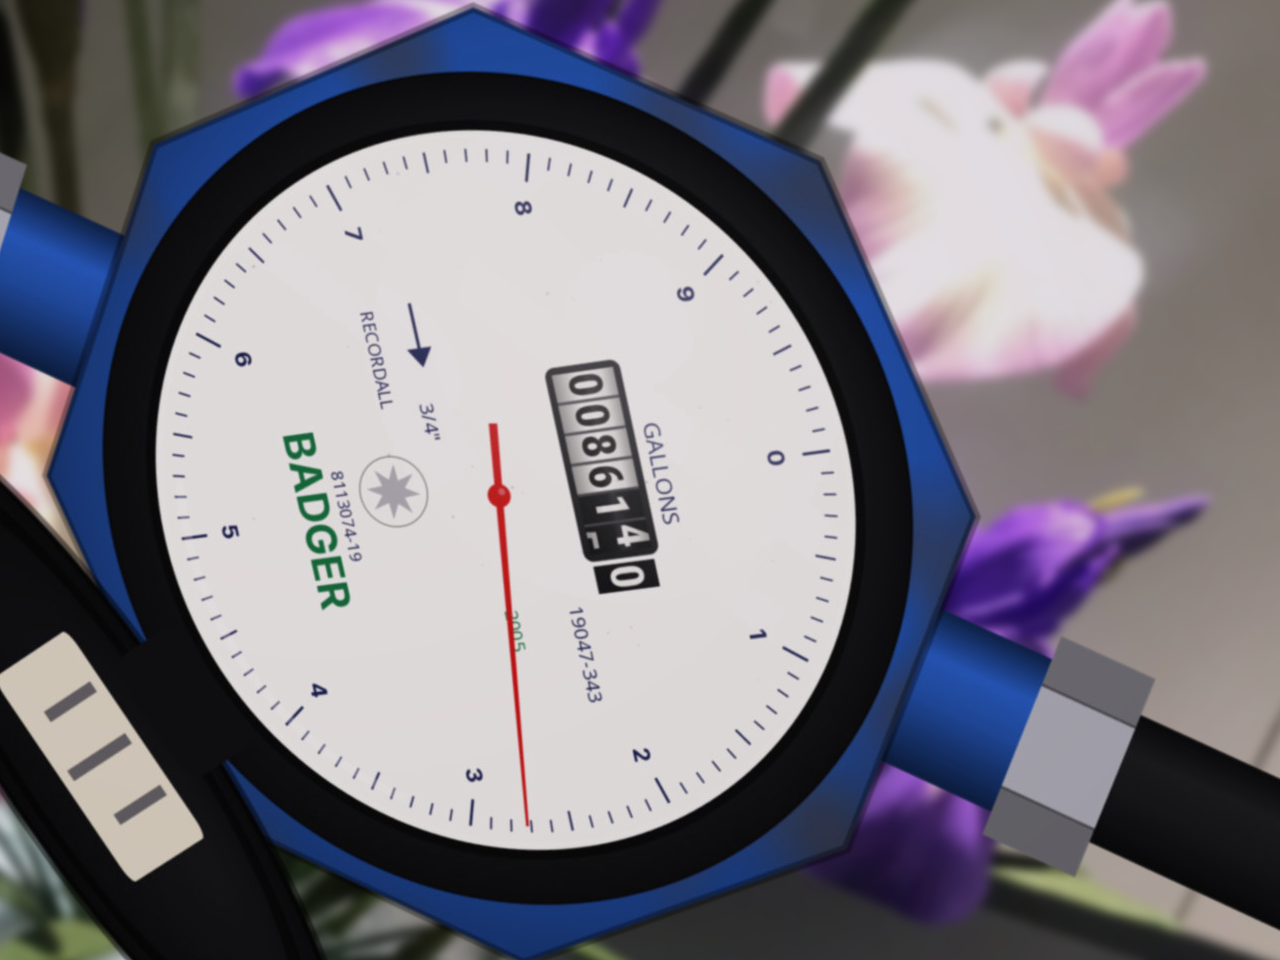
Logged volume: 86142.7 gal
